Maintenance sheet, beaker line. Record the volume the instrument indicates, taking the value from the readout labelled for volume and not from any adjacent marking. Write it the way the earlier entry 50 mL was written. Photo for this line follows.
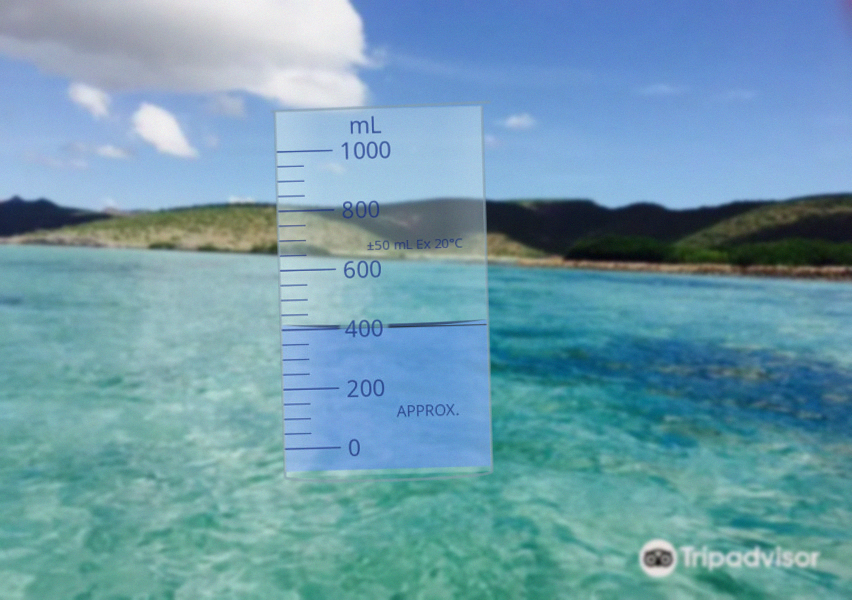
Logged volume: 400 mL
